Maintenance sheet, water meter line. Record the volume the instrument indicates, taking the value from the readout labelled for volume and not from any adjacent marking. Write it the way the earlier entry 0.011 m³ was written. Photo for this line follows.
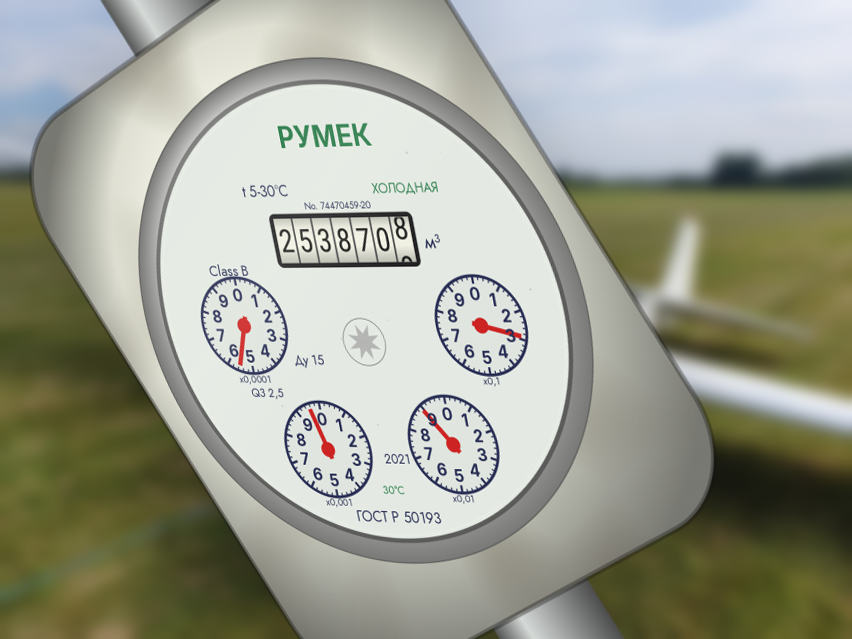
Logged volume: 2538708.2895 m³
